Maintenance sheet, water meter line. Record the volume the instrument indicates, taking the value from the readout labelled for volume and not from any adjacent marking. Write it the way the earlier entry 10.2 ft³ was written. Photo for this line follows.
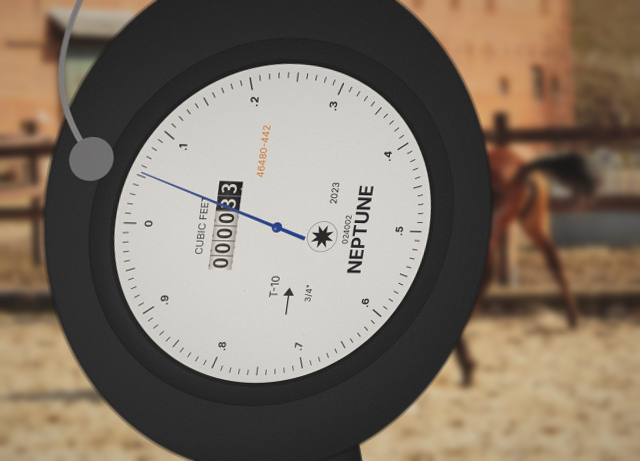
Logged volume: 33.05 ft³
